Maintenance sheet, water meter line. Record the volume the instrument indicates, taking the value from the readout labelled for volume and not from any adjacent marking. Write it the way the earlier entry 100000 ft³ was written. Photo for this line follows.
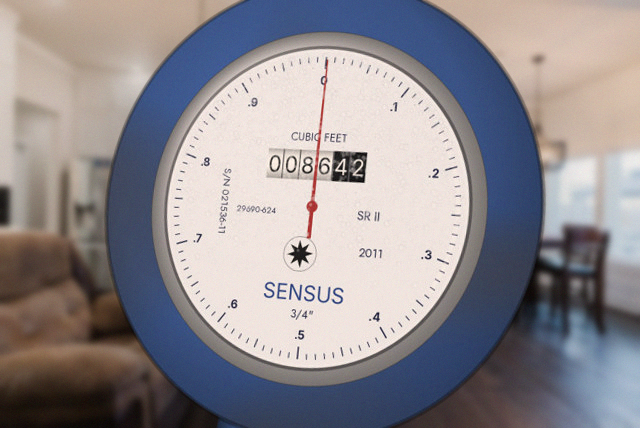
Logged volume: 8642.00 ft³
